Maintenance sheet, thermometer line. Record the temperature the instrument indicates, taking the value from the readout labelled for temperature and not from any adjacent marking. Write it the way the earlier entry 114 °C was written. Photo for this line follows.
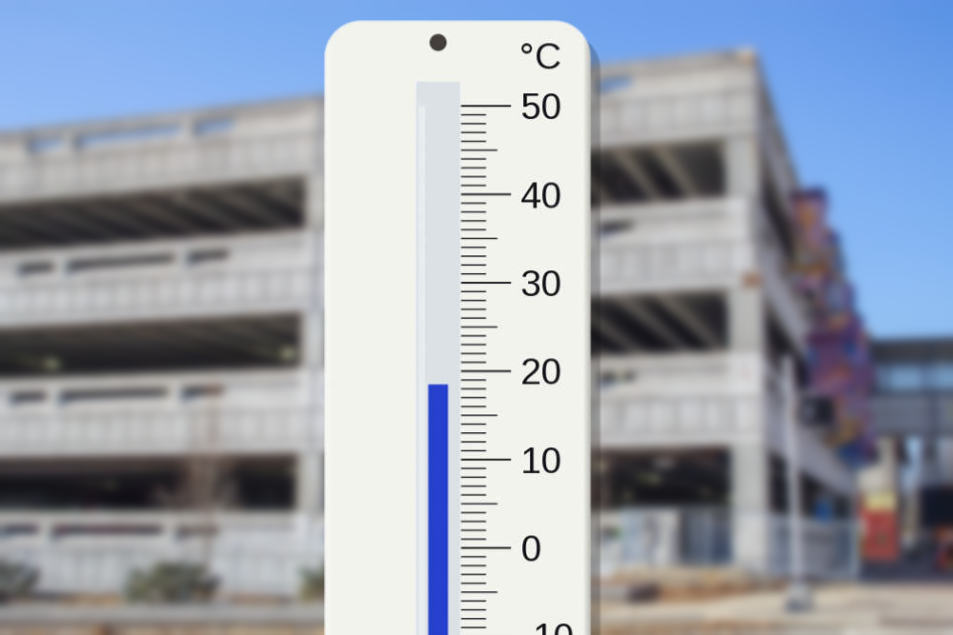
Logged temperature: 18.5 °C
